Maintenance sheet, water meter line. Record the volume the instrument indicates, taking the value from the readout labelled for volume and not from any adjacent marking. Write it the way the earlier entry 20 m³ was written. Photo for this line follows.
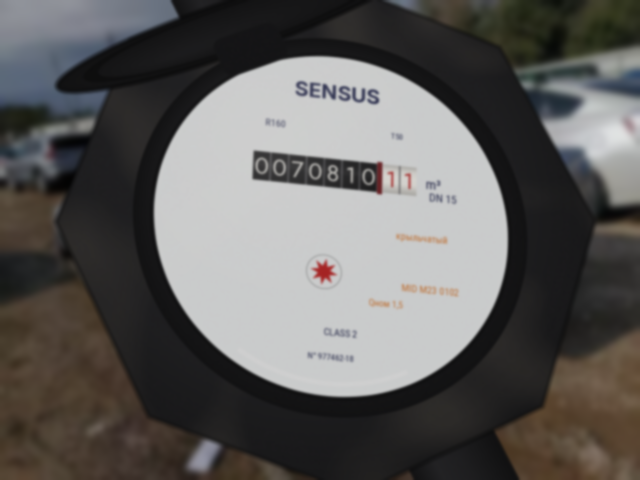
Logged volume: 70810.11 m³
